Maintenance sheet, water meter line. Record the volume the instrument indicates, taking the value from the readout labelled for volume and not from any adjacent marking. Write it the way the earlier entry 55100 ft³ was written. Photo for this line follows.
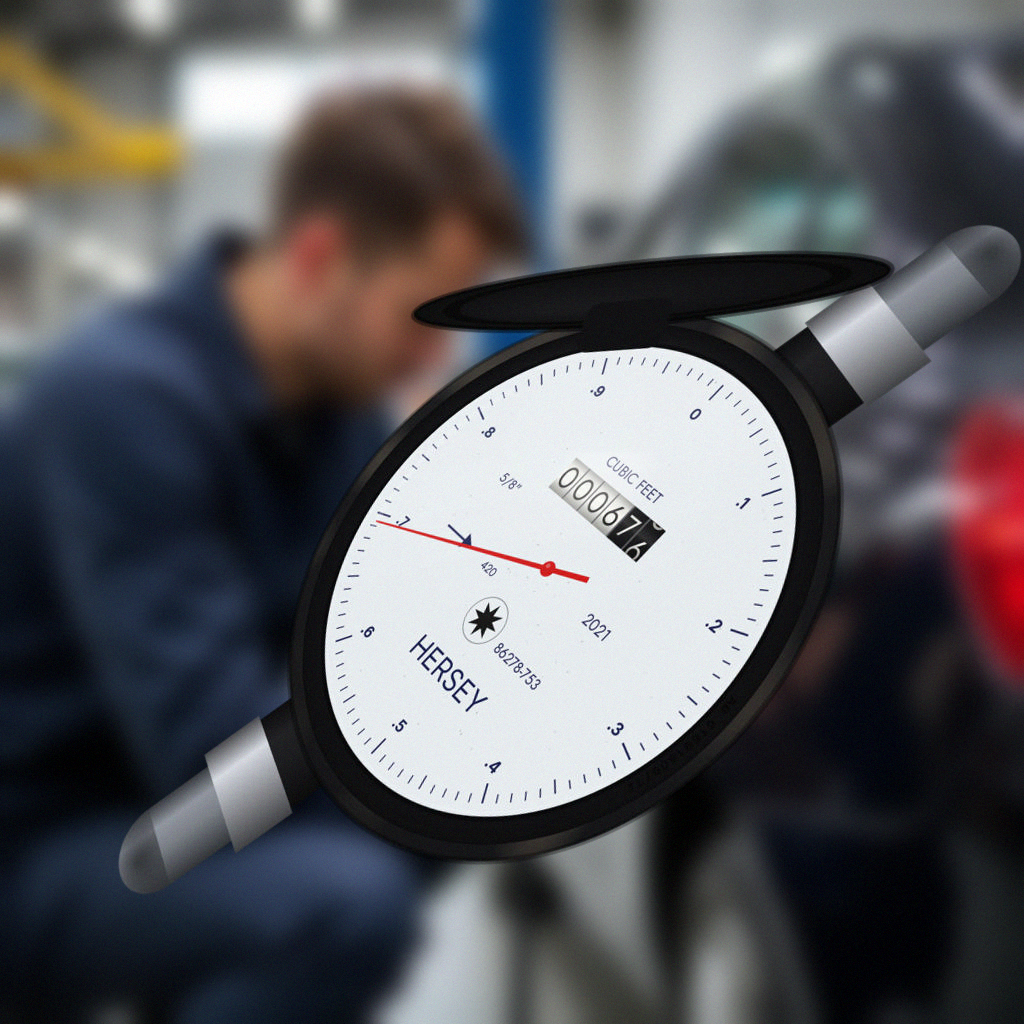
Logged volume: 675.69 ft³
